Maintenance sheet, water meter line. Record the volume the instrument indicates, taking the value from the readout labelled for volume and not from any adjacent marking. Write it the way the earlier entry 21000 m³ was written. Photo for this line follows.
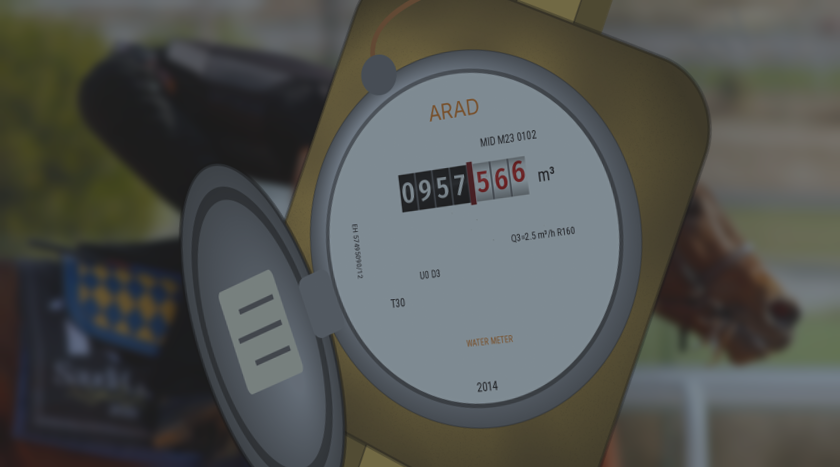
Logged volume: 957.566 m³
